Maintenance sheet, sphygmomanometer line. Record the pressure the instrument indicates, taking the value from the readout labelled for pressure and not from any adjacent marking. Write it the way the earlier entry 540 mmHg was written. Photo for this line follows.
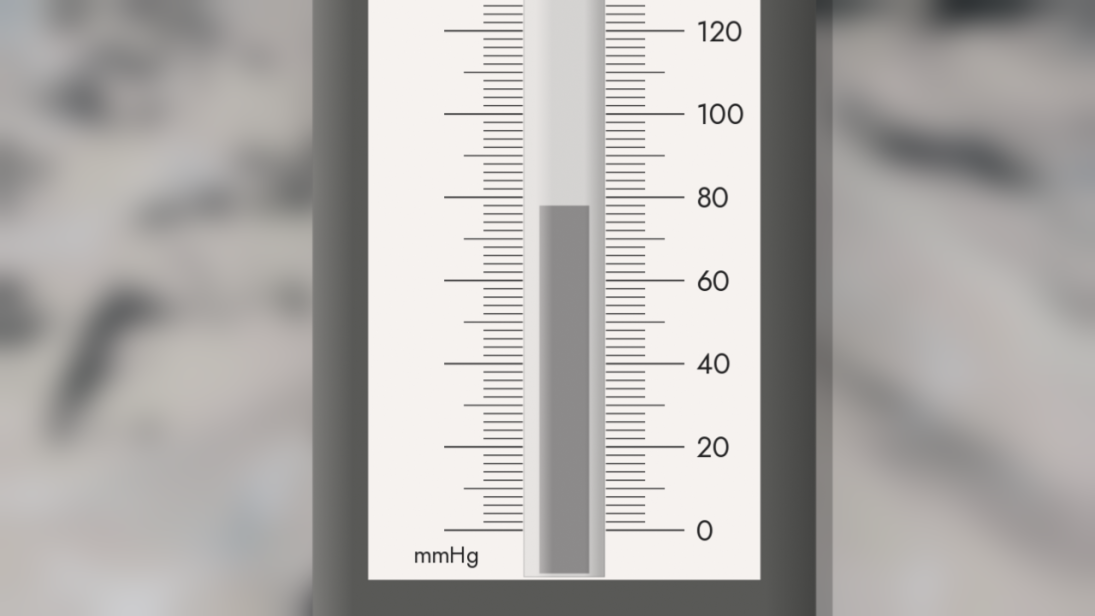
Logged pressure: 78 mmHg
